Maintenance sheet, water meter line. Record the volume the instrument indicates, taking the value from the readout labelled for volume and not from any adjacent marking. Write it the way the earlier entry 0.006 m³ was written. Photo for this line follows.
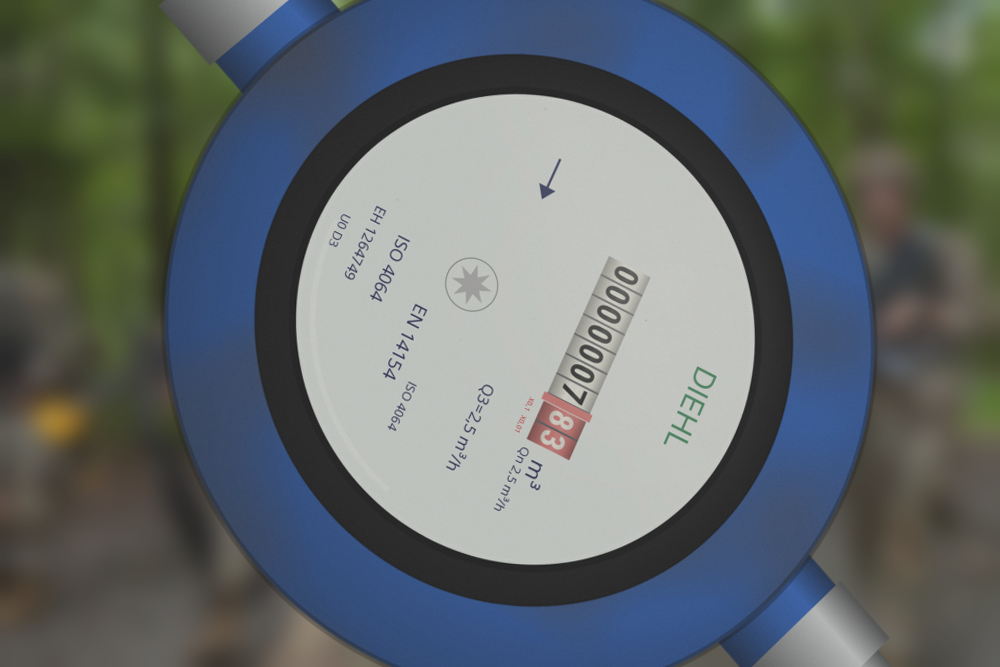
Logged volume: 7.83 m³
